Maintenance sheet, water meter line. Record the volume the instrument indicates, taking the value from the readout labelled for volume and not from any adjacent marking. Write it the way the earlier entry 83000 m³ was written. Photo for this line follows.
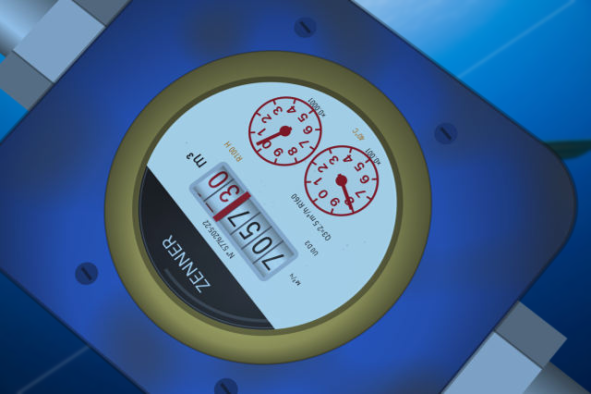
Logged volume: 7057.2980 m³
